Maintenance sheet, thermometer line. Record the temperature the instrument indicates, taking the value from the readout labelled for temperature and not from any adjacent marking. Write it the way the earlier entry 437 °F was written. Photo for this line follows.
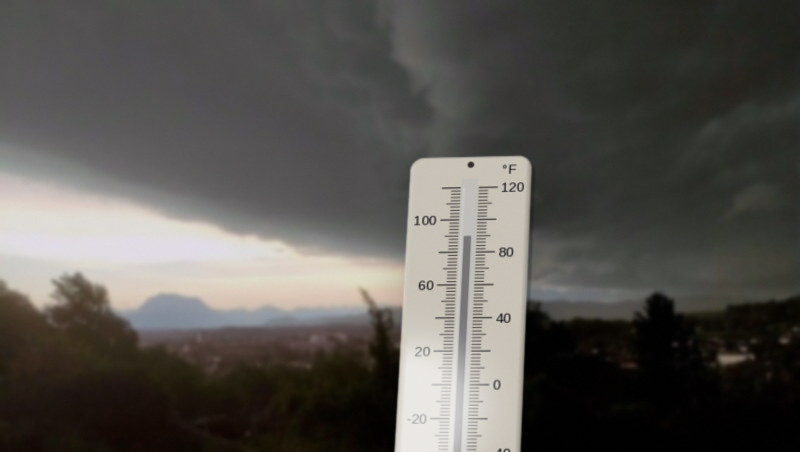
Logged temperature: 90 °F
